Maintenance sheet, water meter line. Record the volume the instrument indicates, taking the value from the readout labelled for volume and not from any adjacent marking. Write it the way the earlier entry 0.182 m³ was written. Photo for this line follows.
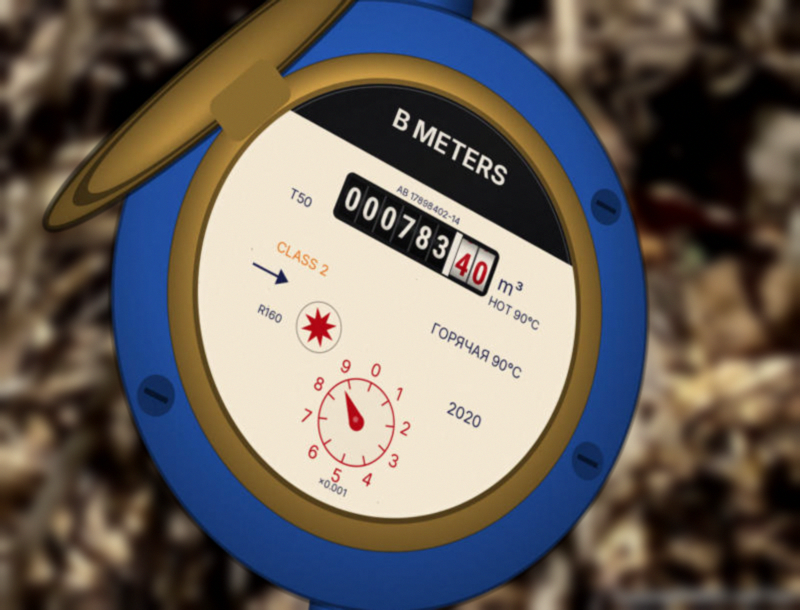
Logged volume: 783.398 m³
